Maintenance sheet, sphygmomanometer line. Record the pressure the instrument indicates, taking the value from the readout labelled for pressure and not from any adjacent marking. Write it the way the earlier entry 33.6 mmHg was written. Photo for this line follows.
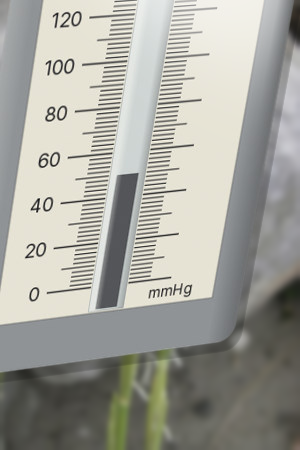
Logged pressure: 50 mmHg
